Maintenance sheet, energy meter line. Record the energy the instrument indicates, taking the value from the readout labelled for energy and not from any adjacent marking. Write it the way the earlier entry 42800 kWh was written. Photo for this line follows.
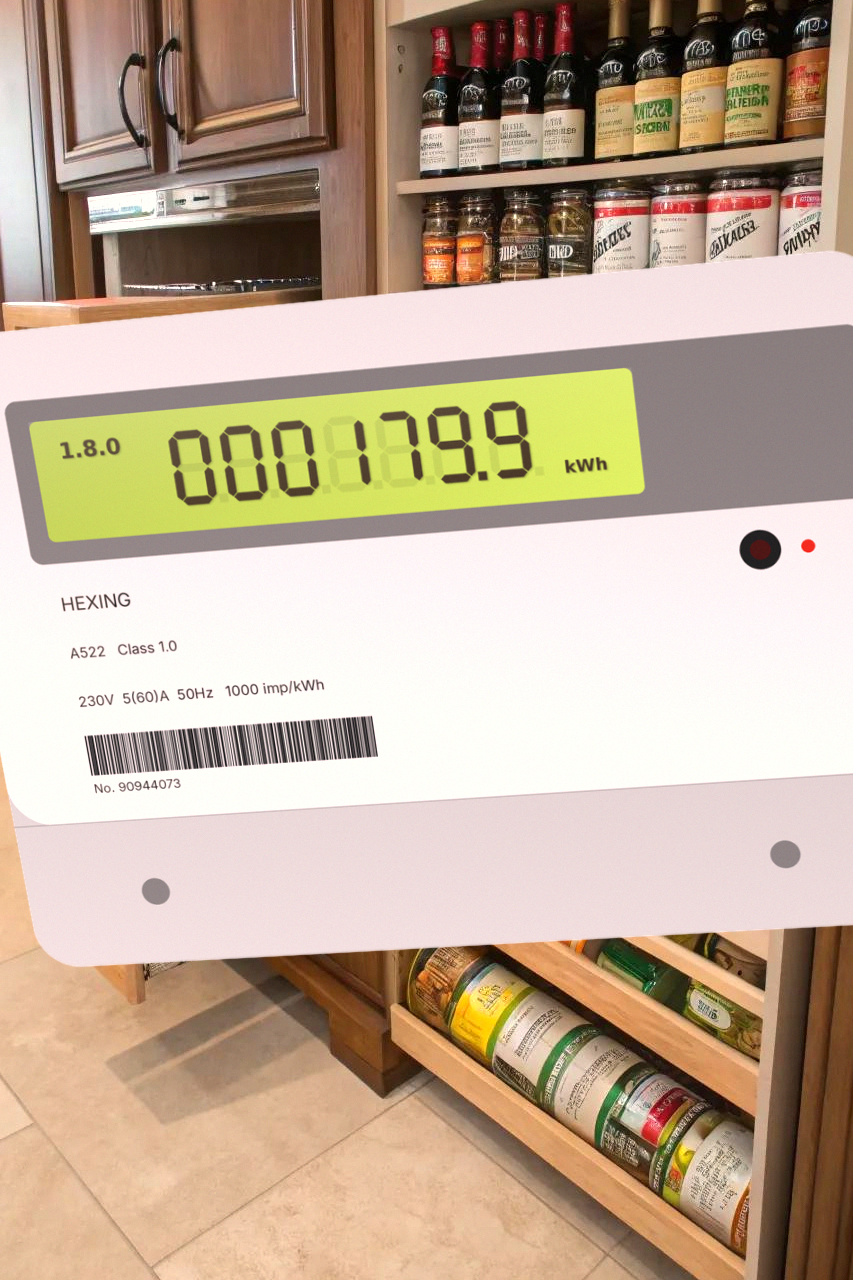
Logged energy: 179.9 kWh
